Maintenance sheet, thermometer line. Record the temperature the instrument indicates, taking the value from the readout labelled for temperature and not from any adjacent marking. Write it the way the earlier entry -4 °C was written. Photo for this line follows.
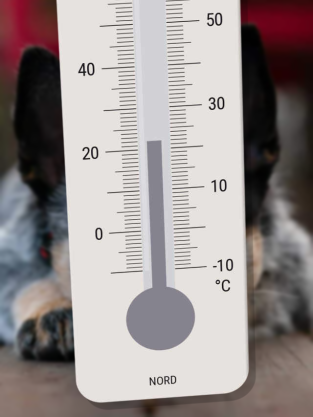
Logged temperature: 22 °C
